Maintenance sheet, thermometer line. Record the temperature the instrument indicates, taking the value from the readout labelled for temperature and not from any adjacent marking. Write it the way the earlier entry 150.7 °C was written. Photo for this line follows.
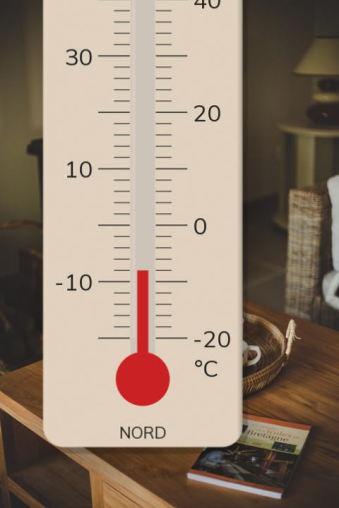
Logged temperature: -8 °C
